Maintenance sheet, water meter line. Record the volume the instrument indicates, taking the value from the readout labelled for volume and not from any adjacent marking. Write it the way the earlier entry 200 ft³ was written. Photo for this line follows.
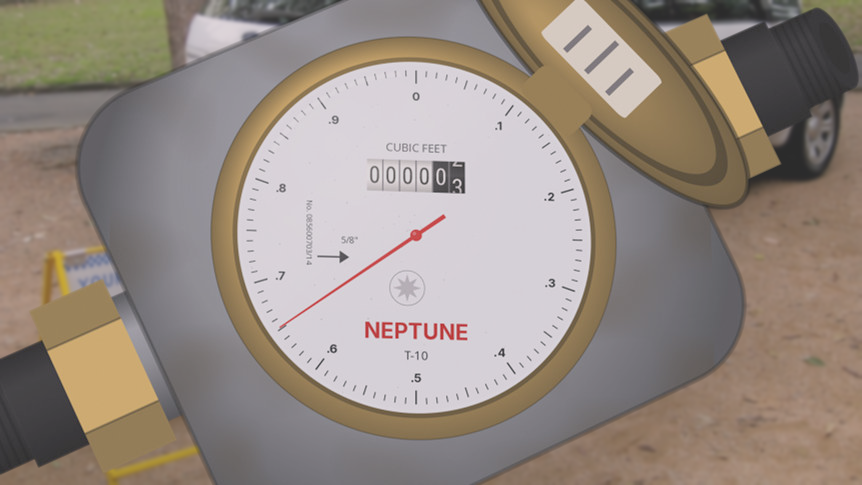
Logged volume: 2.65 ft³
